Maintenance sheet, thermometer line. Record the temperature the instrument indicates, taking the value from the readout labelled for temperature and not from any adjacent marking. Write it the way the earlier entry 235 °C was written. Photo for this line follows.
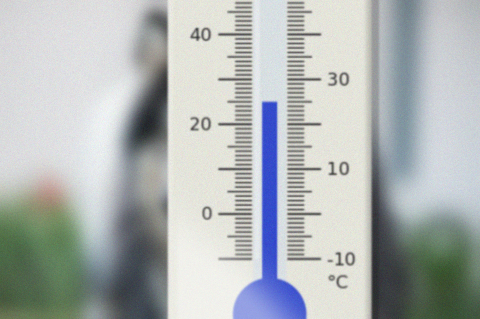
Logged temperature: 25 °C
